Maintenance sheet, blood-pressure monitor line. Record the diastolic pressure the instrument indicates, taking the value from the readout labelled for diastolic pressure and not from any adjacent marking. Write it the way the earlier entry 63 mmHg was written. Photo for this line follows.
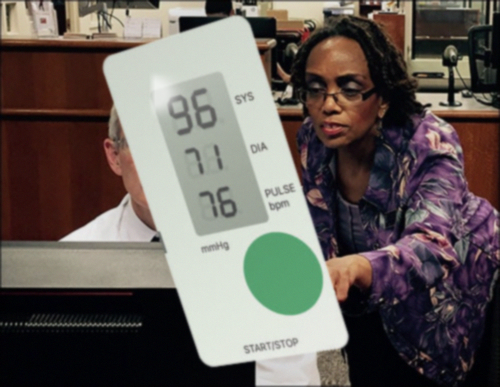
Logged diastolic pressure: 71 mmHg
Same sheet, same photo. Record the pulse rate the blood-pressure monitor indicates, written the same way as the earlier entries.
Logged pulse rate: 76 bpm
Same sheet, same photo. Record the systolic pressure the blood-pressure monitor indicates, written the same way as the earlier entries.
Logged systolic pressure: 96 mmHg
